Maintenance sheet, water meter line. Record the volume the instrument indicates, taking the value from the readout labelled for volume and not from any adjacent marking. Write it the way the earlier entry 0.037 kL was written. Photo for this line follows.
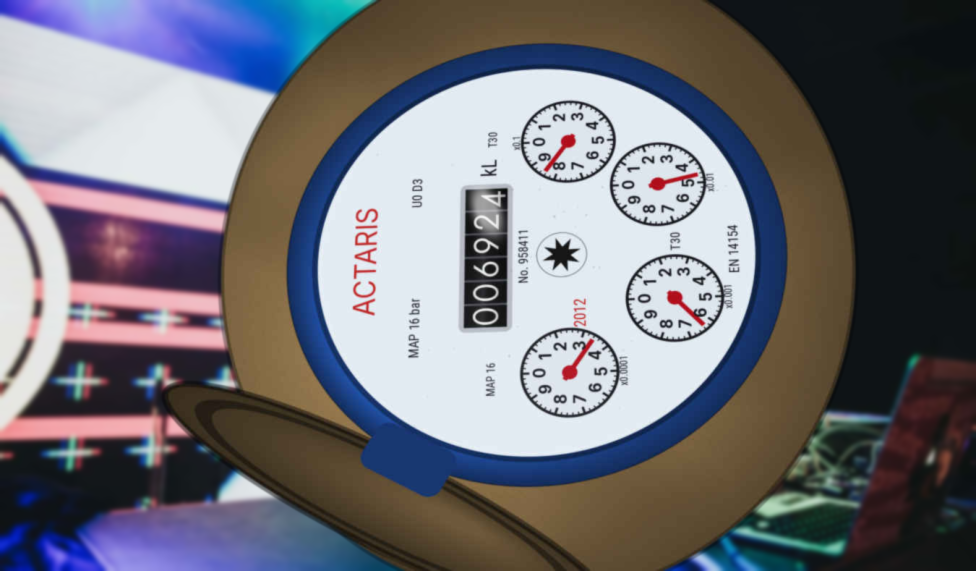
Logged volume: 6923.8463 kL
